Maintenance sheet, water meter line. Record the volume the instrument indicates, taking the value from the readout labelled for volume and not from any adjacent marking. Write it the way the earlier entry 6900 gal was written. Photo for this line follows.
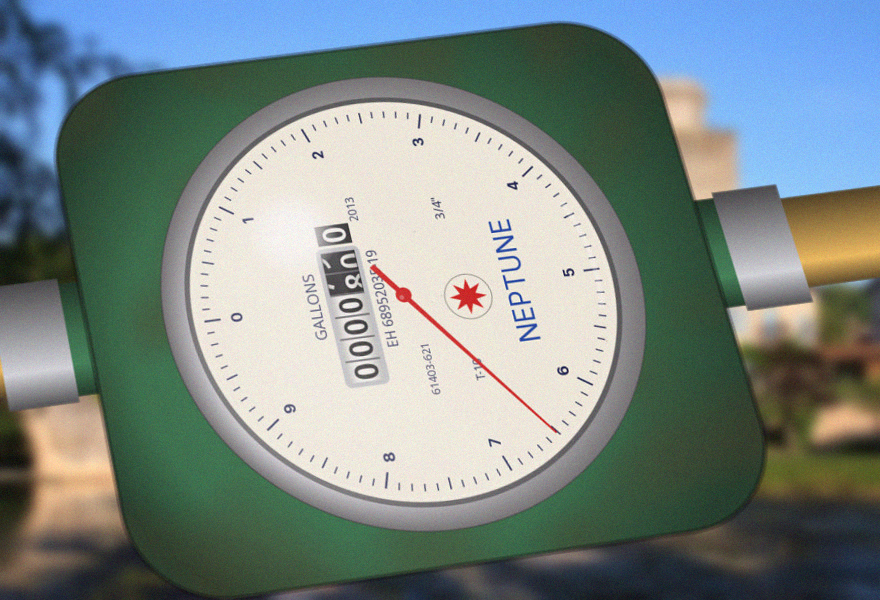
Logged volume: 796.5 gal
